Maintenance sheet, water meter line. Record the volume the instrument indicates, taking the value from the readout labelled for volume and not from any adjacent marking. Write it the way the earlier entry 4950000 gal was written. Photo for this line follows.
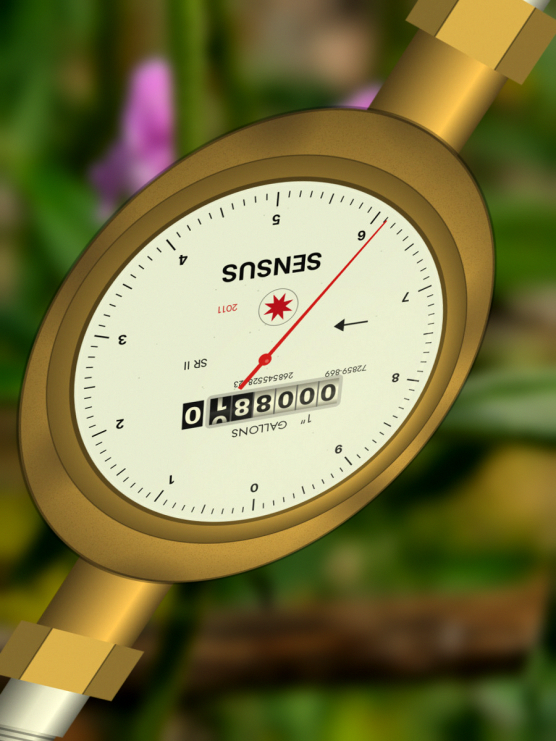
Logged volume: 8806.1 gal
